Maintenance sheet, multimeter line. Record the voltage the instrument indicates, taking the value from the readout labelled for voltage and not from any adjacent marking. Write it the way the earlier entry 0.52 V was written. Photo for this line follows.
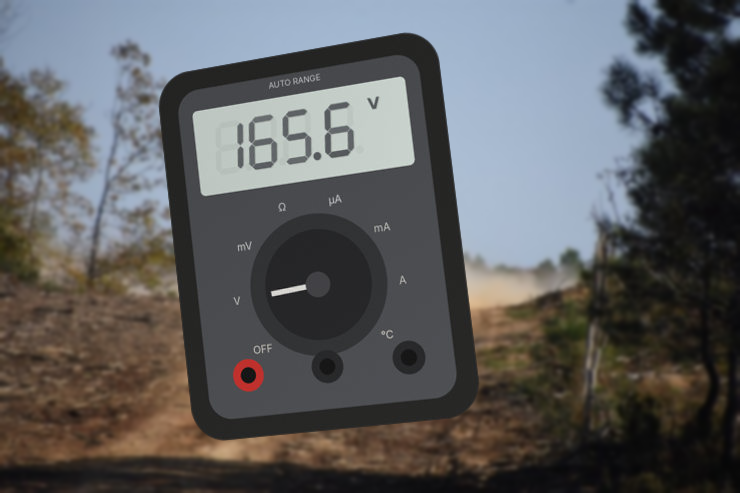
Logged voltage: 165.6 V
